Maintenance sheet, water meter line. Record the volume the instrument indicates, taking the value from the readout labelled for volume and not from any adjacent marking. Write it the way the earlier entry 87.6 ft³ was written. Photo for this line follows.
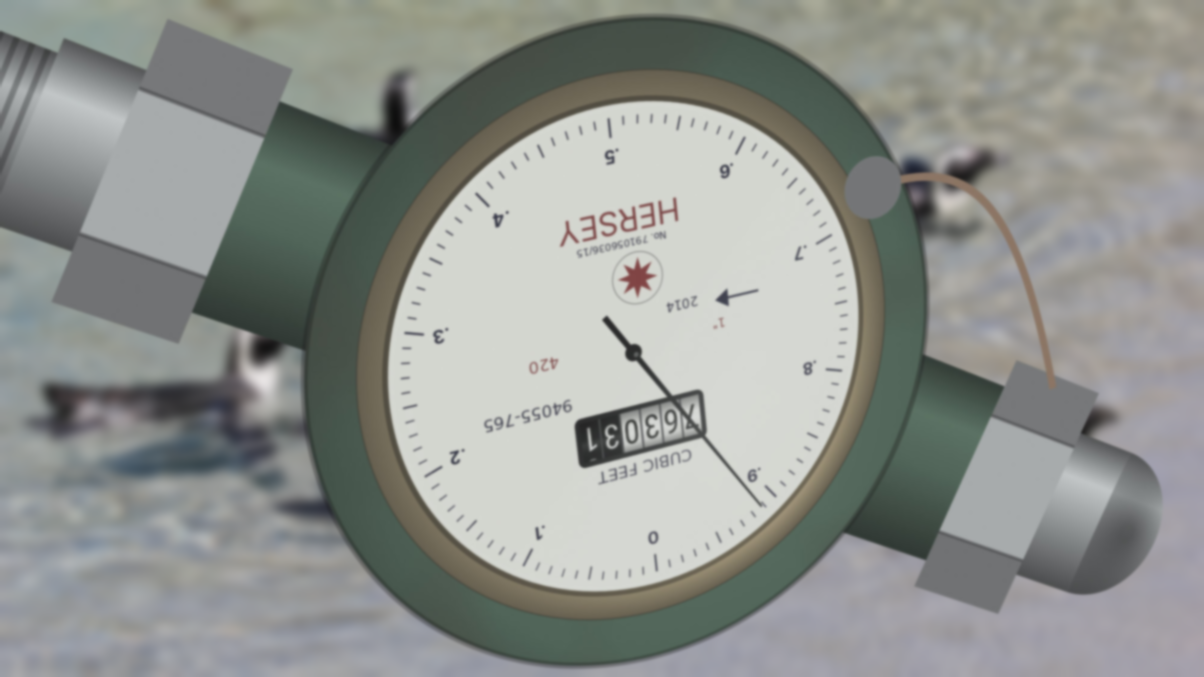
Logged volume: 763030.91 ft³
